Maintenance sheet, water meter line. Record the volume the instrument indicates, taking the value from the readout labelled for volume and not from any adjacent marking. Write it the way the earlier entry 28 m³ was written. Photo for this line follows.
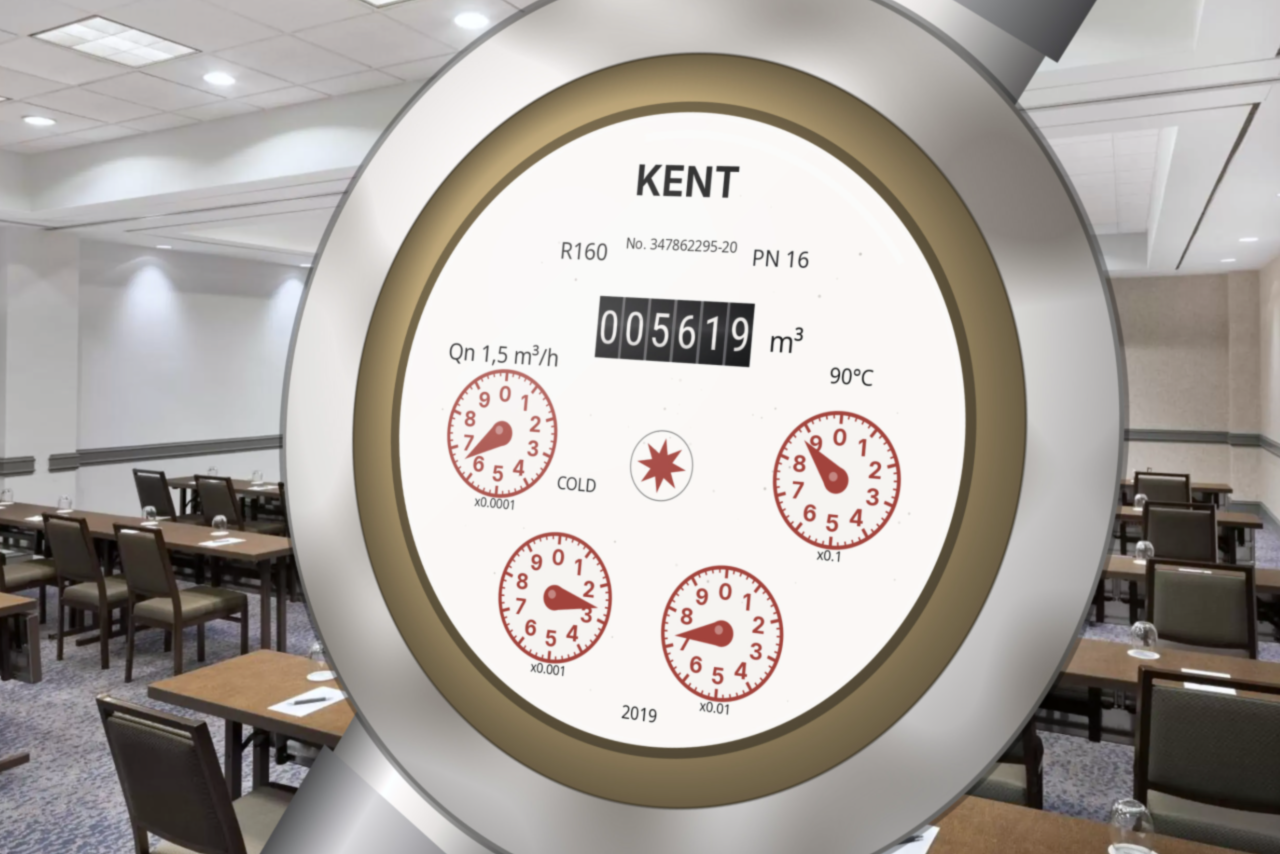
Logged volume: 5619.8726 m³
